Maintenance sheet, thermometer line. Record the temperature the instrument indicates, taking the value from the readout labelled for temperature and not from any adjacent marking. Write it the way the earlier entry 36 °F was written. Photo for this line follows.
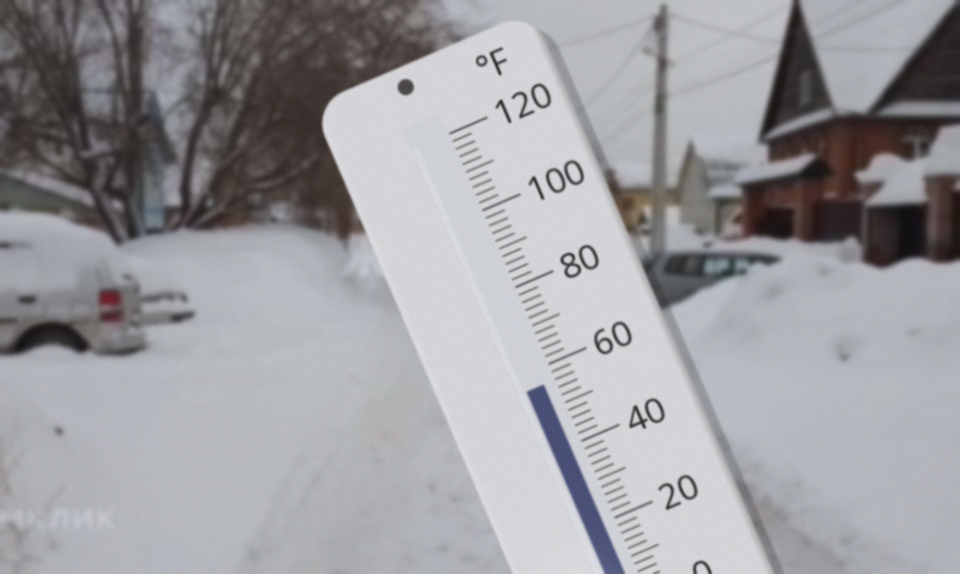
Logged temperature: 56 °F
